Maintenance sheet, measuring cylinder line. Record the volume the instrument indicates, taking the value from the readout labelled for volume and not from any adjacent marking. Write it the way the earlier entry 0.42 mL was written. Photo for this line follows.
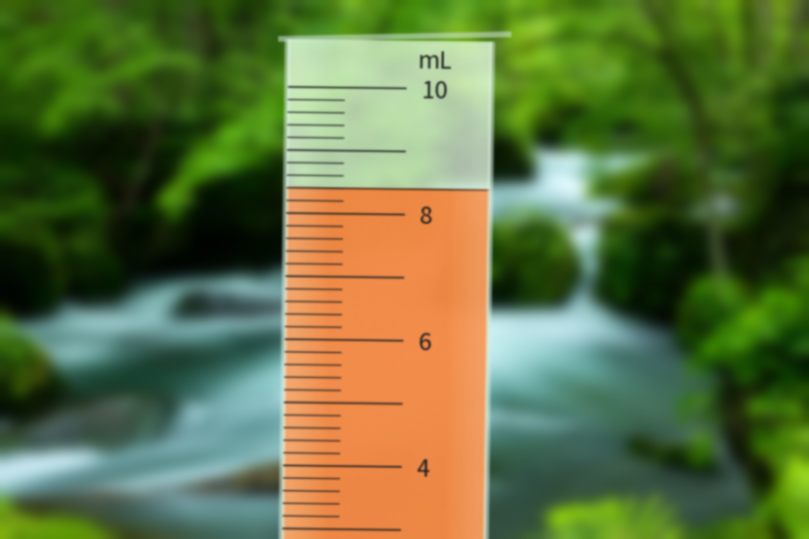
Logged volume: 8.4 mL
